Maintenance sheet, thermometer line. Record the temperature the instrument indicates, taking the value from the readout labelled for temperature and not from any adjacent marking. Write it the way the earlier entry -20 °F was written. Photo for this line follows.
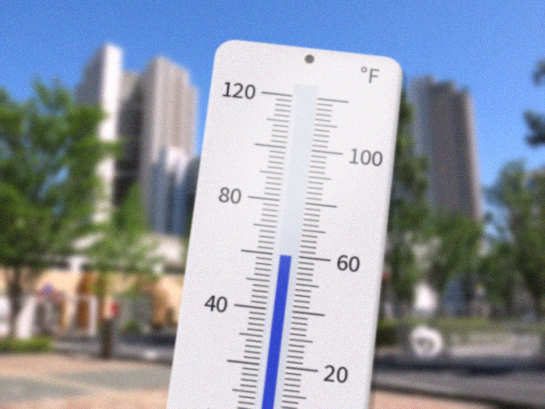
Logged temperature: 60 °F
